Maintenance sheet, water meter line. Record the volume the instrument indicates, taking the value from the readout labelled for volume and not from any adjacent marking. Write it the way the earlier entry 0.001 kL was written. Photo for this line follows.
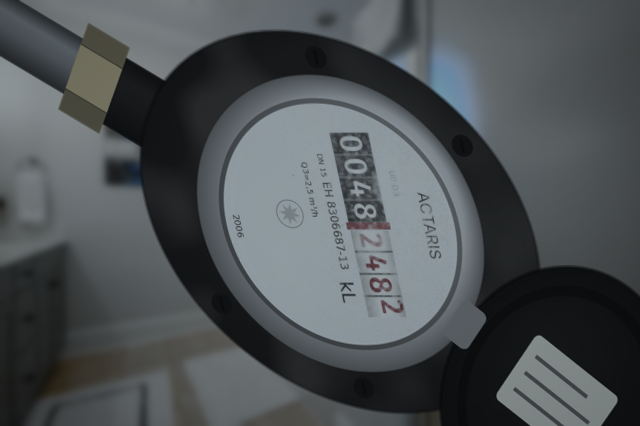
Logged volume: 48.2482 kL
